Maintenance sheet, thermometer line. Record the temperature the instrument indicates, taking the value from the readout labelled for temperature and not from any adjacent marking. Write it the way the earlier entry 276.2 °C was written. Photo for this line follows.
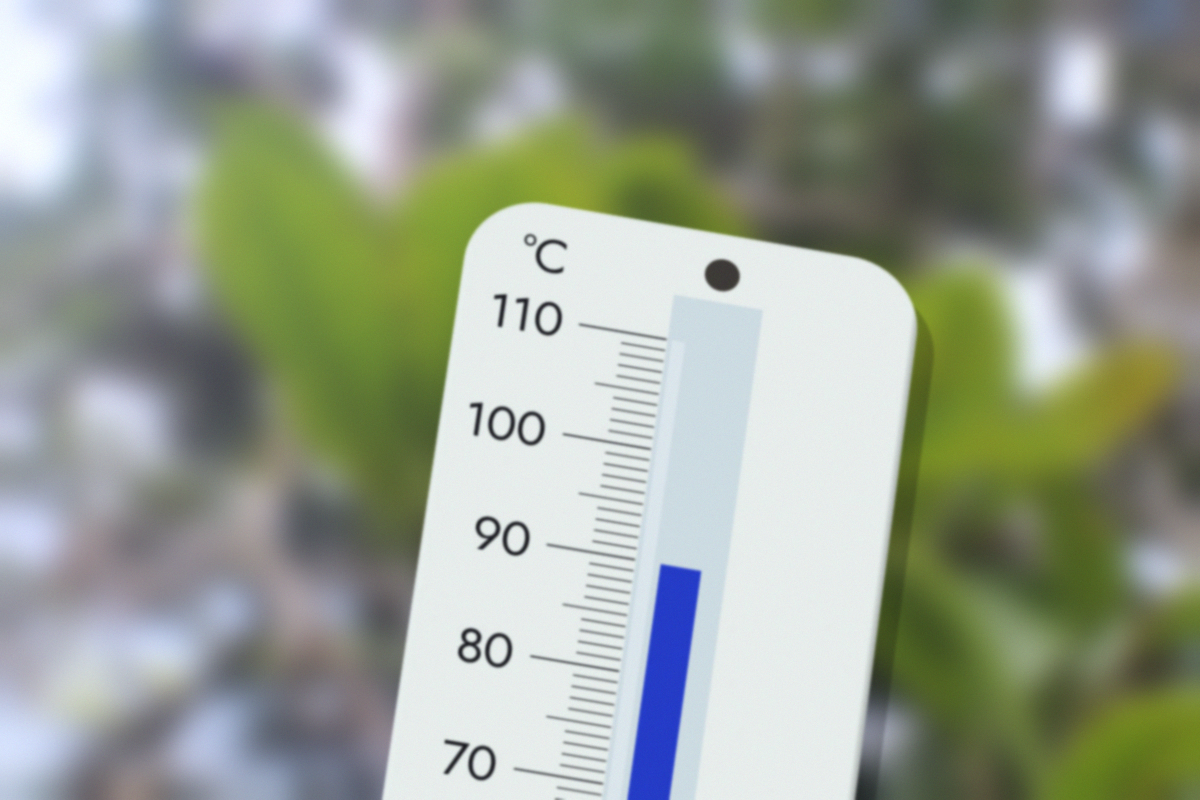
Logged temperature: 90 °C
